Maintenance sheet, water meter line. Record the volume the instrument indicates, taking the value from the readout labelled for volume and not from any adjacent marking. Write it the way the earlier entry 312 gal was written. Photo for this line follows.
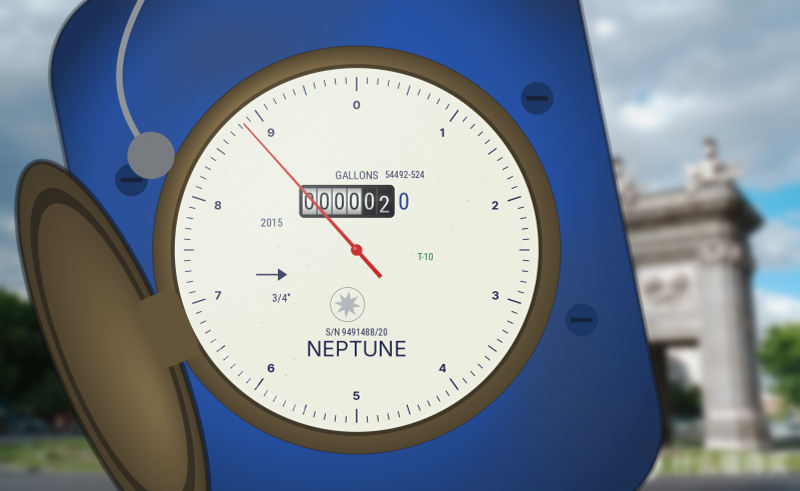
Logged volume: 18.8 gal
